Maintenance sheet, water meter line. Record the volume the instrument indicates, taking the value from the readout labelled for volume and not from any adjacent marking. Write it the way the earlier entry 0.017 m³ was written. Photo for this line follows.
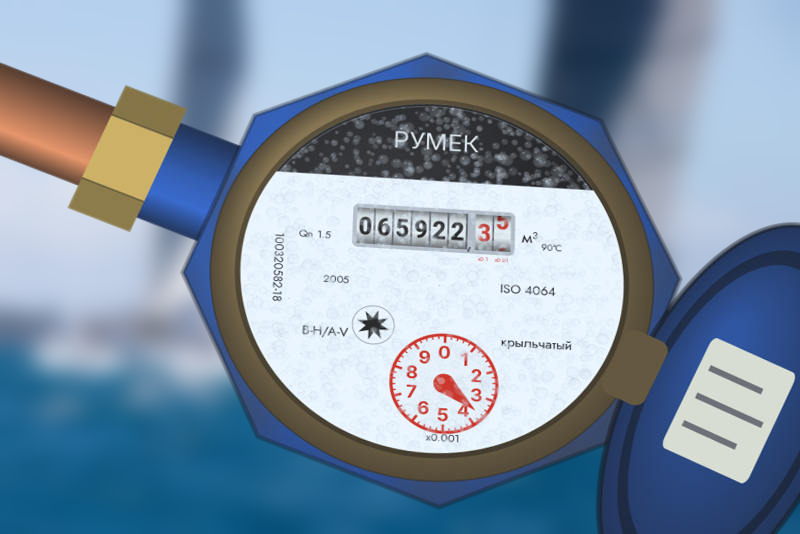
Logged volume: 65922.353 m³
